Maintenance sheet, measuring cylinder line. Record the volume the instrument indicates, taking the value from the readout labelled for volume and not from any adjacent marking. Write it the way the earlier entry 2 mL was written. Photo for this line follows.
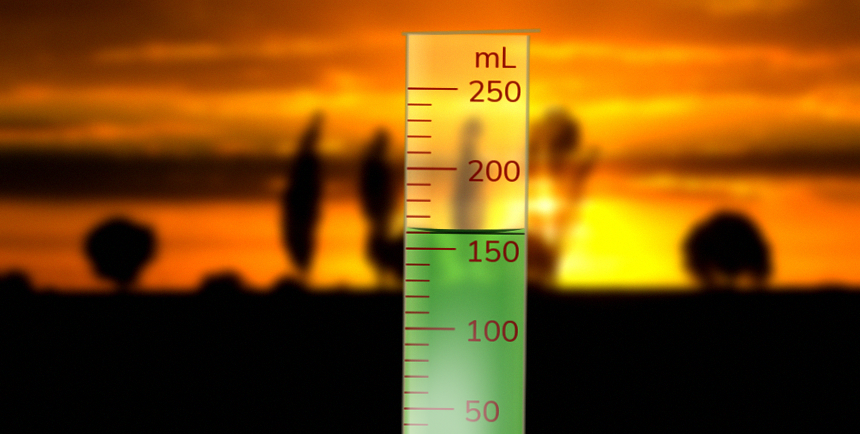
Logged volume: 160 mL
